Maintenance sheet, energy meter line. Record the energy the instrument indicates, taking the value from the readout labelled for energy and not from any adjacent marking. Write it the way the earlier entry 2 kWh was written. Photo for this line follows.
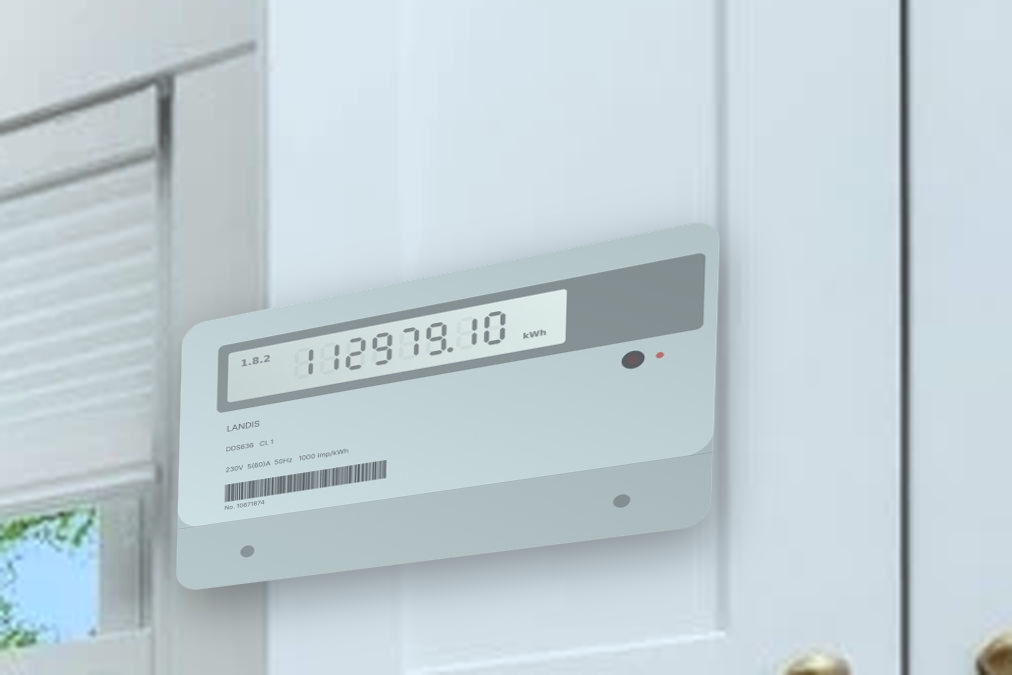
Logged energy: 112979.10 kWh
